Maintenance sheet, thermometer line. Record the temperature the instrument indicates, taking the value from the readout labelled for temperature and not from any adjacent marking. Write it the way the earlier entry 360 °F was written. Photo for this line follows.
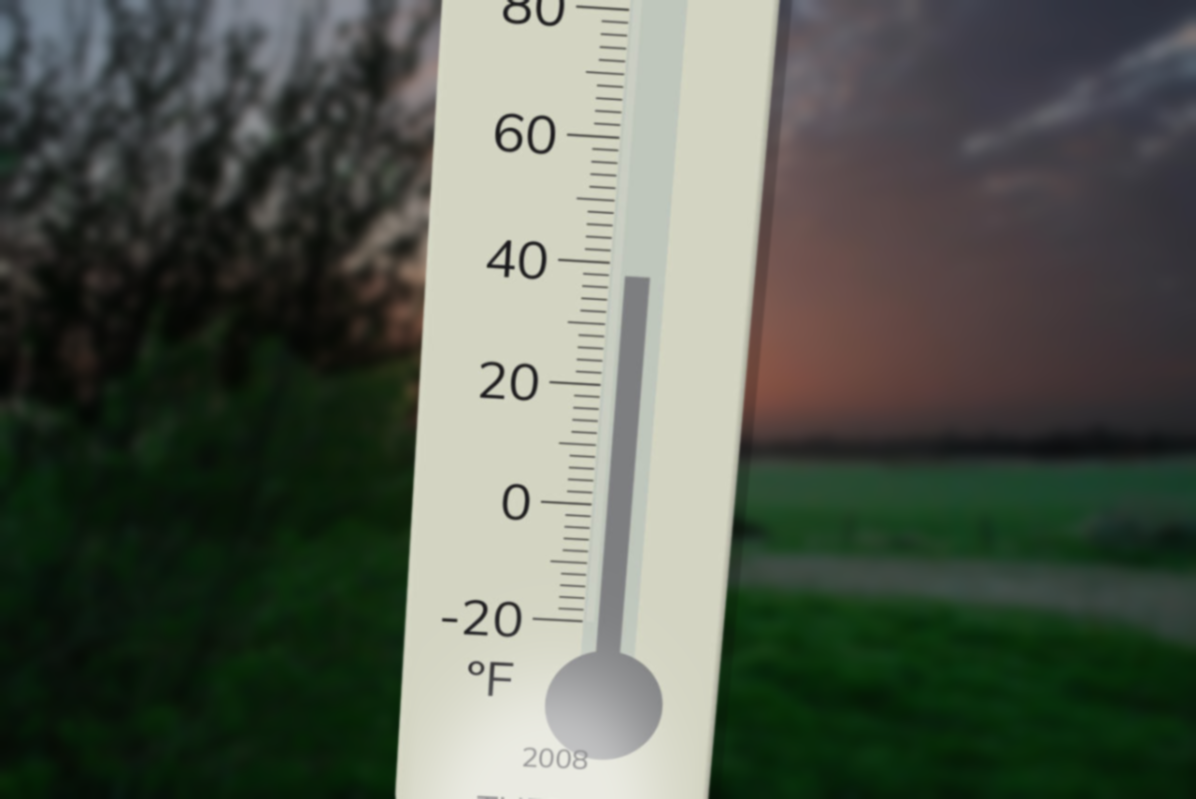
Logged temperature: 38 °F
